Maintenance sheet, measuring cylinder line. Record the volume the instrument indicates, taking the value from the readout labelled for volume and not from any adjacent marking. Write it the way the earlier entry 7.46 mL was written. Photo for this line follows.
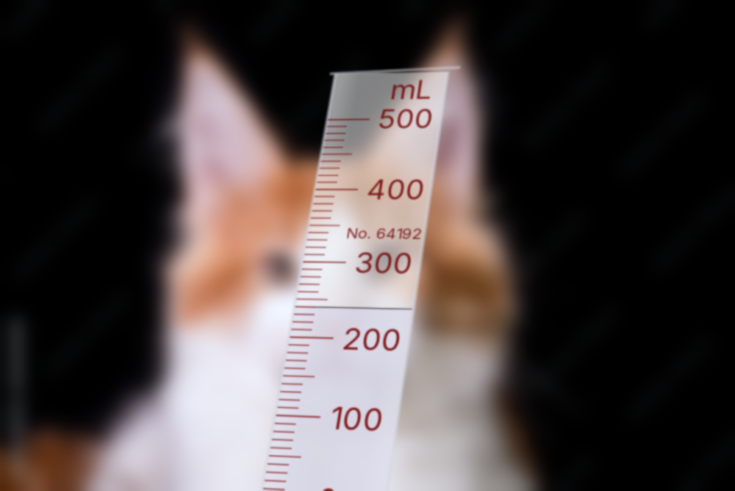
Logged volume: 240 mL
